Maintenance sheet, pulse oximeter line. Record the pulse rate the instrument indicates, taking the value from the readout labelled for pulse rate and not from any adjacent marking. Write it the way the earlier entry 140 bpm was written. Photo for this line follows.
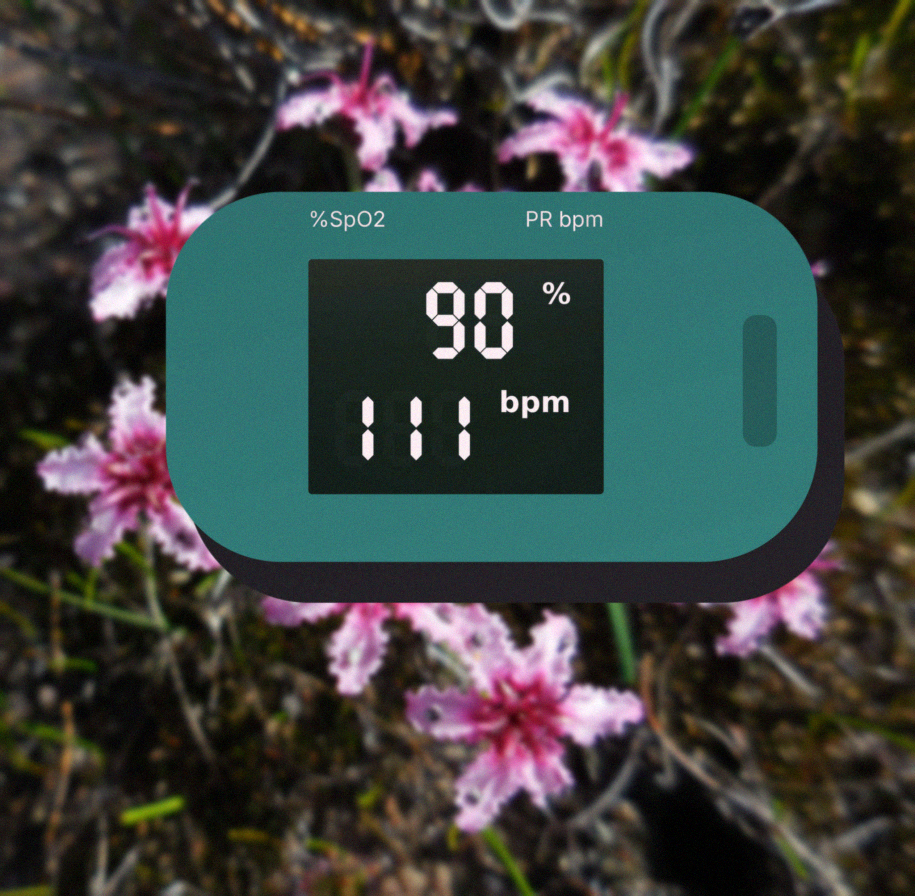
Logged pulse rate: 111 bpm
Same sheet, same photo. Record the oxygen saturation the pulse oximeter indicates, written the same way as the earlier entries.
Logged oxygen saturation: 90 %
